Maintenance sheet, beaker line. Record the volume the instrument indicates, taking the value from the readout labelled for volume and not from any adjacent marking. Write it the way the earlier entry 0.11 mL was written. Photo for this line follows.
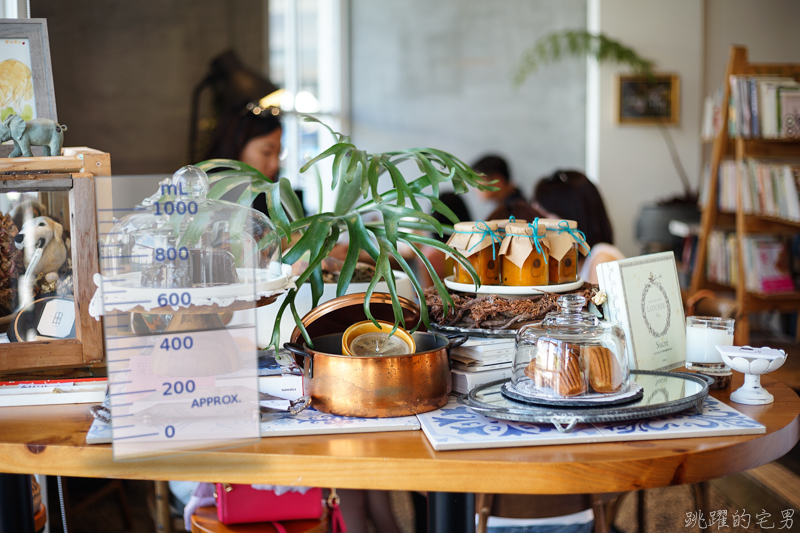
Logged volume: 450 mL
